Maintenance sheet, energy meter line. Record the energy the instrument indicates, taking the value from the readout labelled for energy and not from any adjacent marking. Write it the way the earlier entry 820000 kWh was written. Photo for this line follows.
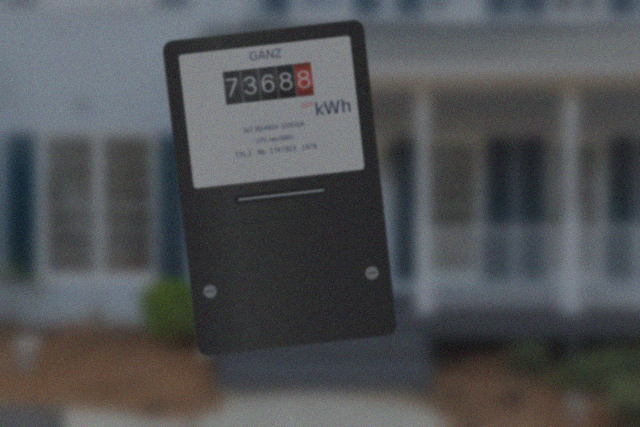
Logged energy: 7368.8 kWh
